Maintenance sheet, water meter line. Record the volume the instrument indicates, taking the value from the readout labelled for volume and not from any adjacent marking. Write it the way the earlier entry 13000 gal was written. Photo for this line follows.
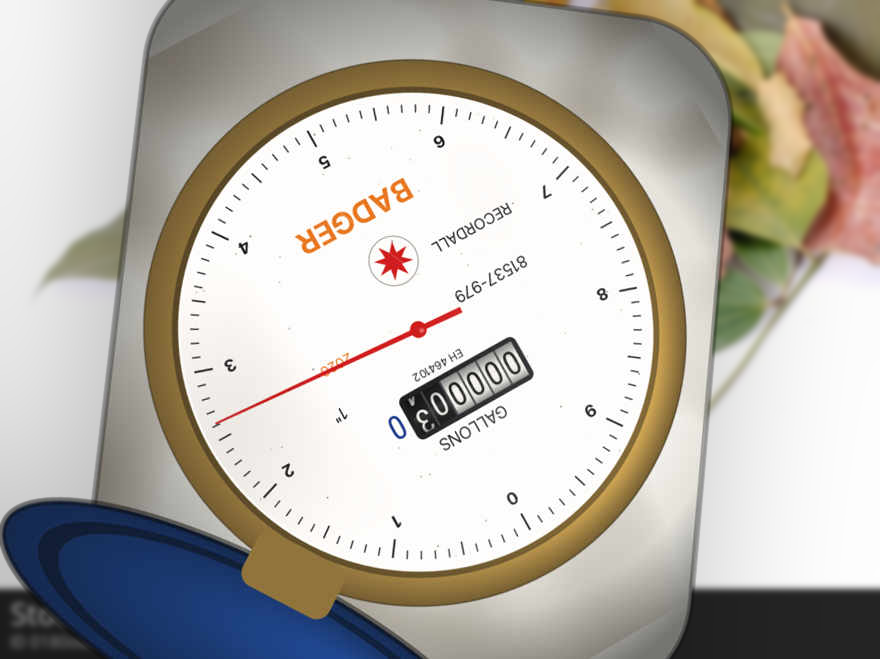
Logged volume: 32.6 gal
